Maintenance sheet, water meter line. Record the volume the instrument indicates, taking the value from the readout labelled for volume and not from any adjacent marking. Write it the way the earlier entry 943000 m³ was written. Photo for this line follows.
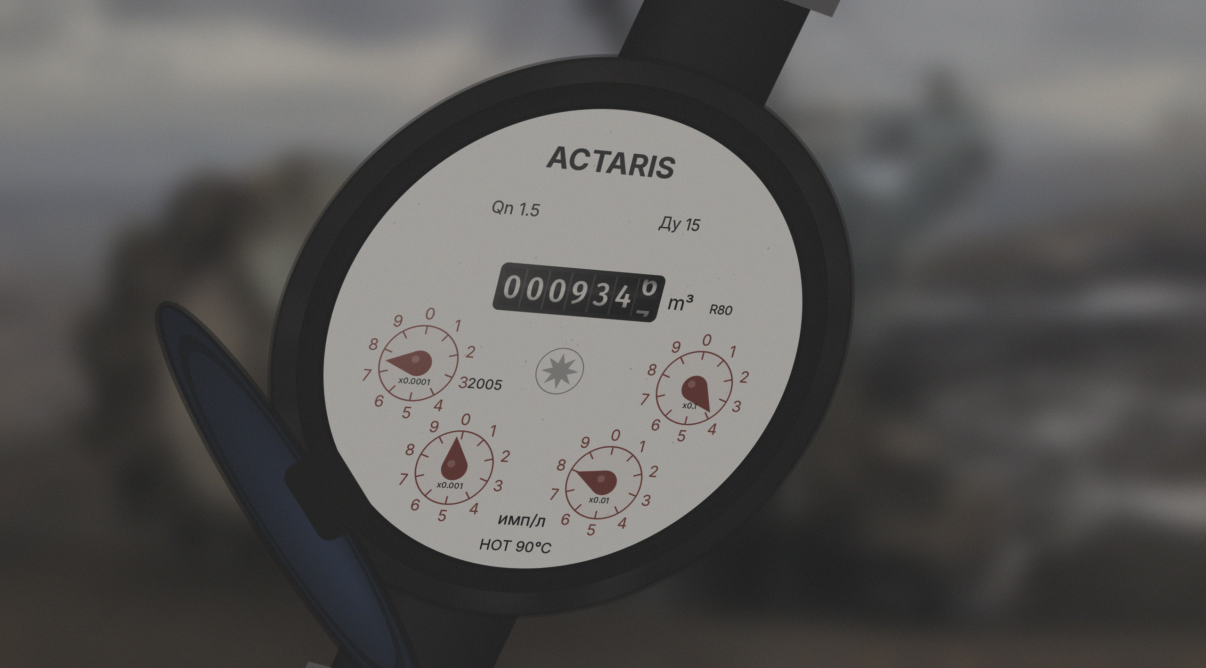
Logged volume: 9346.3797 m³
